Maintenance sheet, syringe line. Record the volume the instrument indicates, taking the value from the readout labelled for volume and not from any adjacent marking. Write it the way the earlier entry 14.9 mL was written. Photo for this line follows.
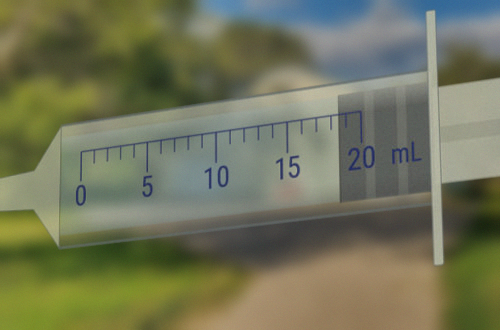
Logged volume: 18.5 mL
